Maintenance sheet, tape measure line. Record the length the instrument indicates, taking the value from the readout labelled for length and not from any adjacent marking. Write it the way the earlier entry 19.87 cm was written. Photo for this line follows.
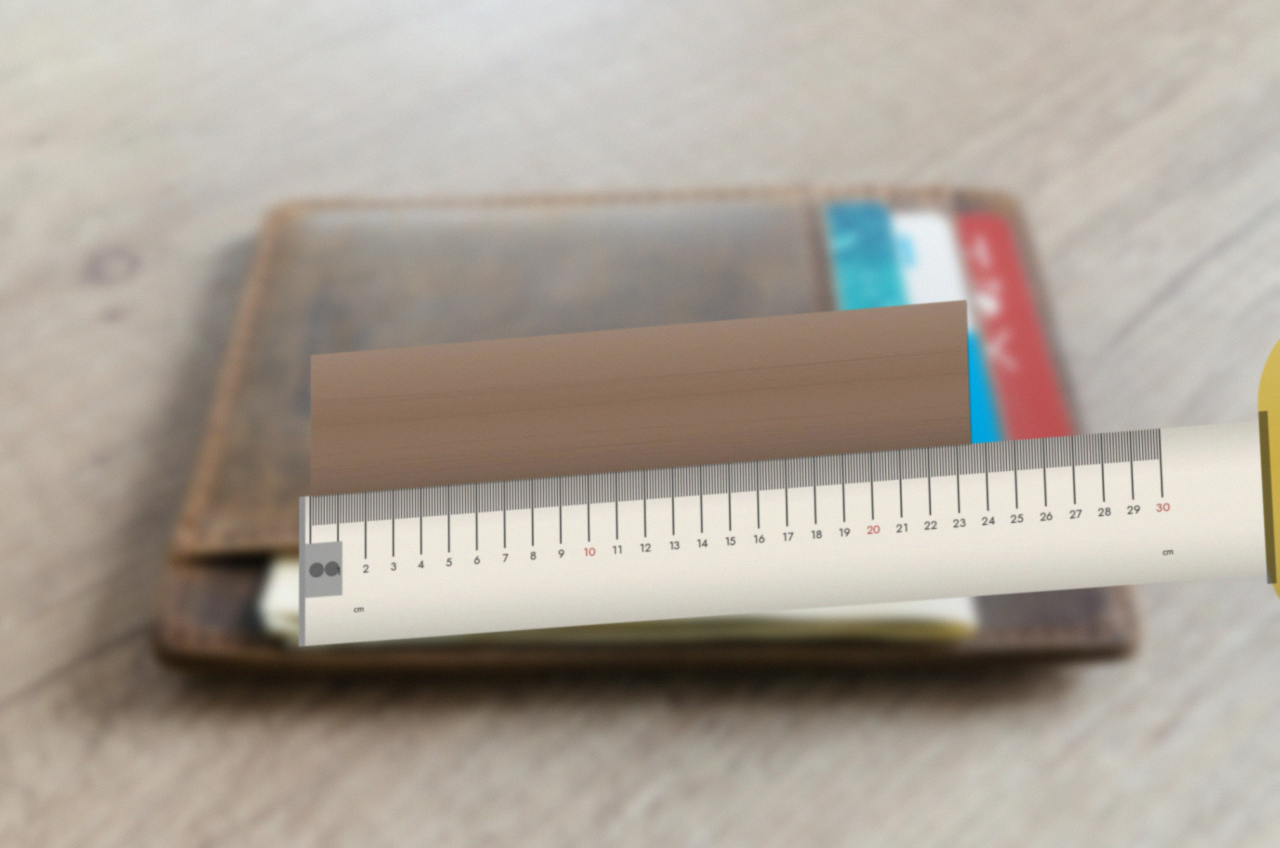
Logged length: 23.5 cm
